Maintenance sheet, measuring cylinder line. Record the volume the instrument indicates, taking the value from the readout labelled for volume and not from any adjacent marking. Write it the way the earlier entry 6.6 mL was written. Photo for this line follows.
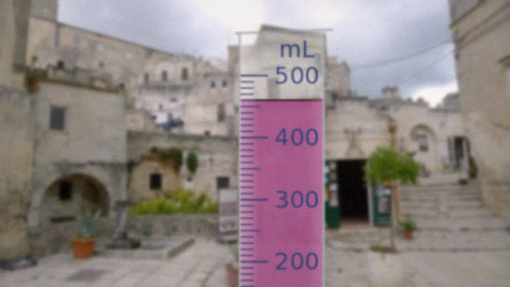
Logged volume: 460 mL
